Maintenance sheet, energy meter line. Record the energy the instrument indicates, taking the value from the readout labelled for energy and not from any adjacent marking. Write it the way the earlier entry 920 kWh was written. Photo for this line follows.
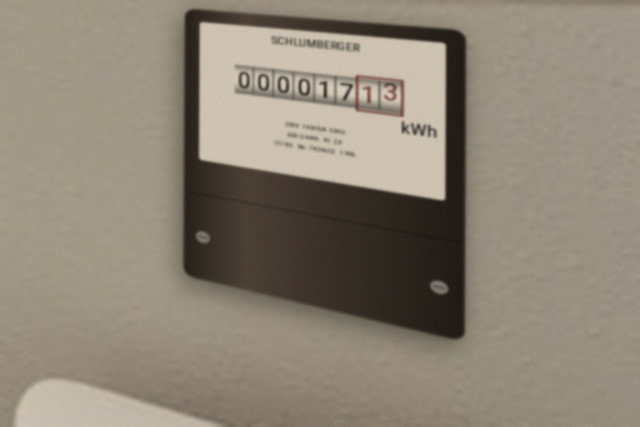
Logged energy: 17.13 kWh
